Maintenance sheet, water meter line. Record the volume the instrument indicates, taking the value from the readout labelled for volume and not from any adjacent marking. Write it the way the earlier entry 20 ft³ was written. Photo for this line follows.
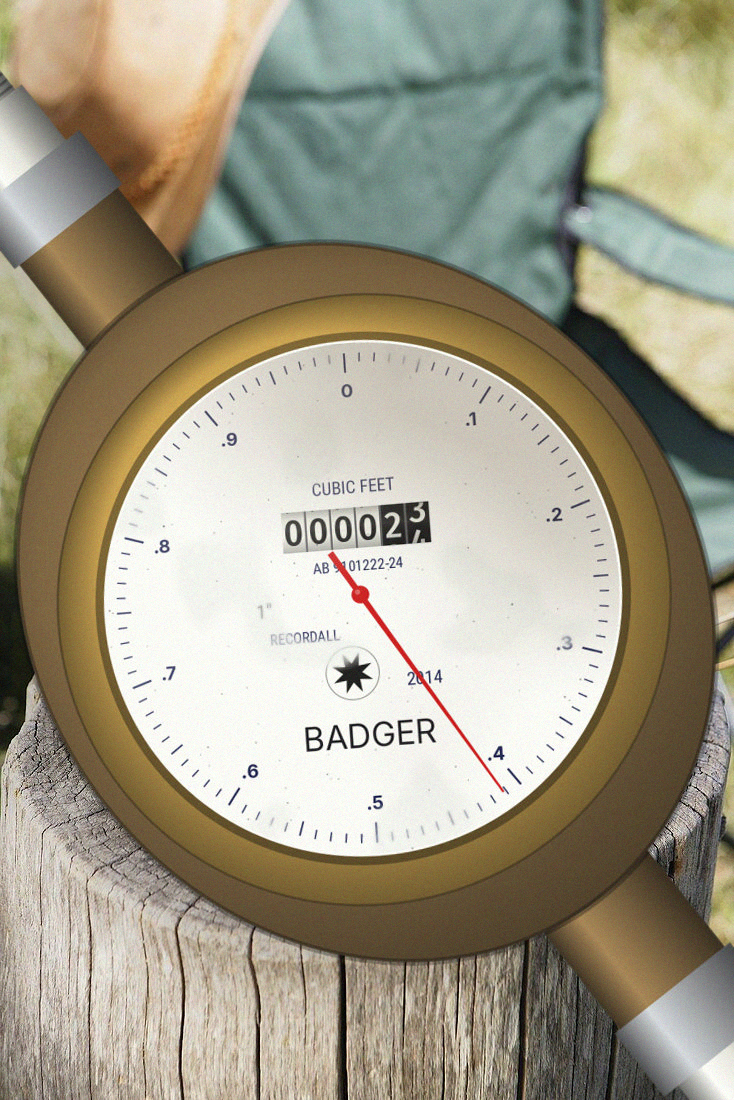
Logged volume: 23.41 ft³
